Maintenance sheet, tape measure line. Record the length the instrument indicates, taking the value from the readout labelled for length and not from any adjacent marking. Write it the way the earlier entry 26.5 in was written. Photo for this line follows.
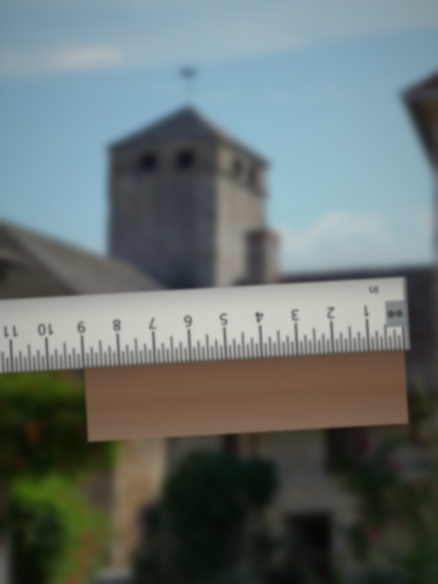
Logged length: 9 in
